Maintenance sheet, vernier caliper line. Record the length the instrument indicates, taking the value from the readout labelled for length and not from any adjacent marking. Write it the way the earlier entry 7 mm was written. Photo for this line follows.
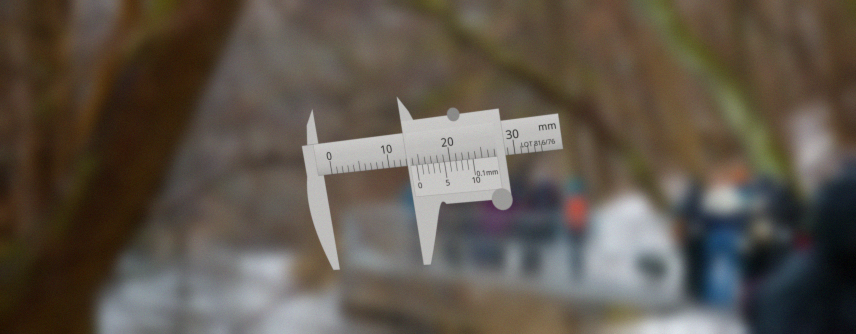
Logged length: 14.6 mm
